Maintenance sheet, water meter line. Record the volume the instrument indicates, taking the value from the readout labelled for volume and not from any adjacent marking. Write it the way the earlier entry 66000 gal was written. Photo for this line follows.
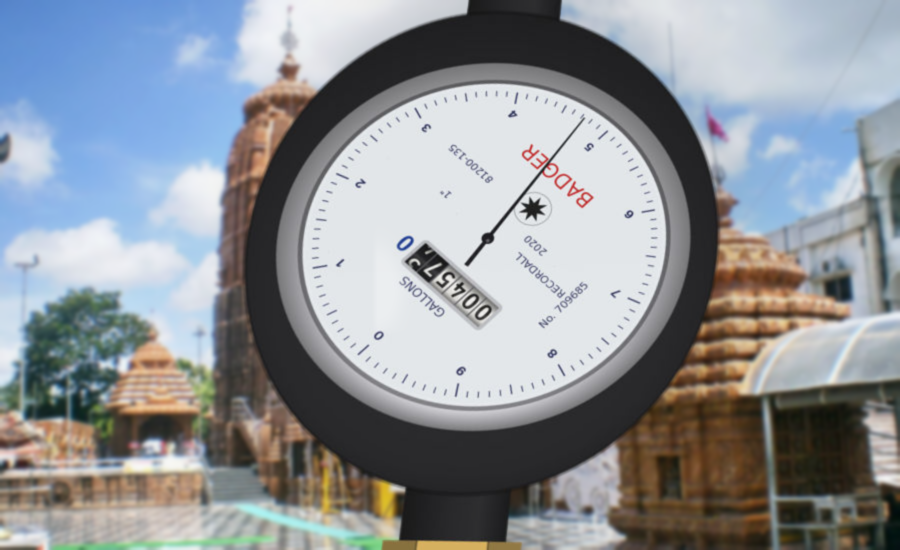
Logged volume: 45734.7 gal
